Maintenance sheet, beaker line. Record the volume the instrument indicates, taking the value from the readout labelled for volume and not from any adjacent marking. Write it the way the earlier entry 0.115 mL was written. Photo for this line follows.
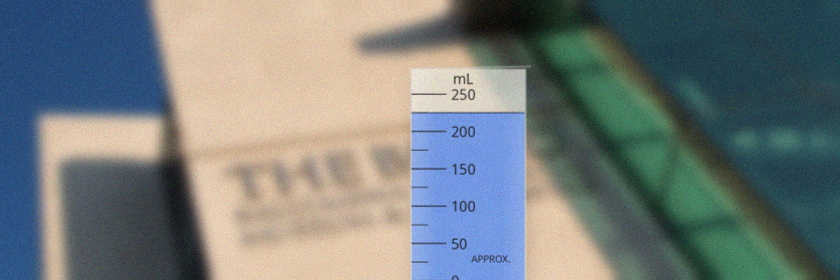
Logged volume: 225 mL
